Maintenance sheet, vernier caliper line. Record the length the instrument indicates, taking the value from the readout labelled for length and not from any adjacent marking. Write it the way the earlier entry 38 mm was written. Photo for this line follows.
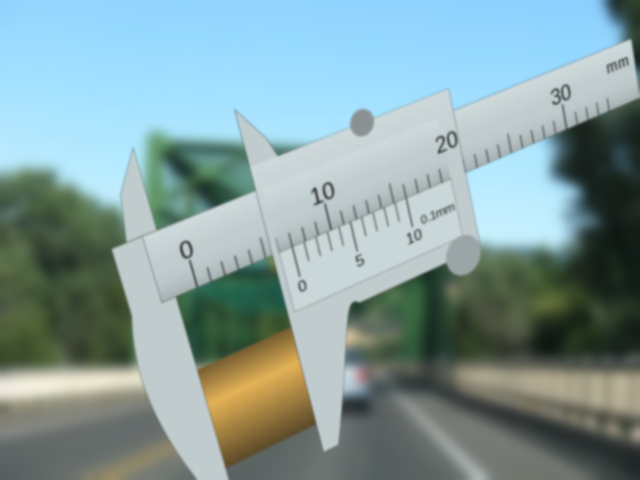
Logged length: 7.0 mm
